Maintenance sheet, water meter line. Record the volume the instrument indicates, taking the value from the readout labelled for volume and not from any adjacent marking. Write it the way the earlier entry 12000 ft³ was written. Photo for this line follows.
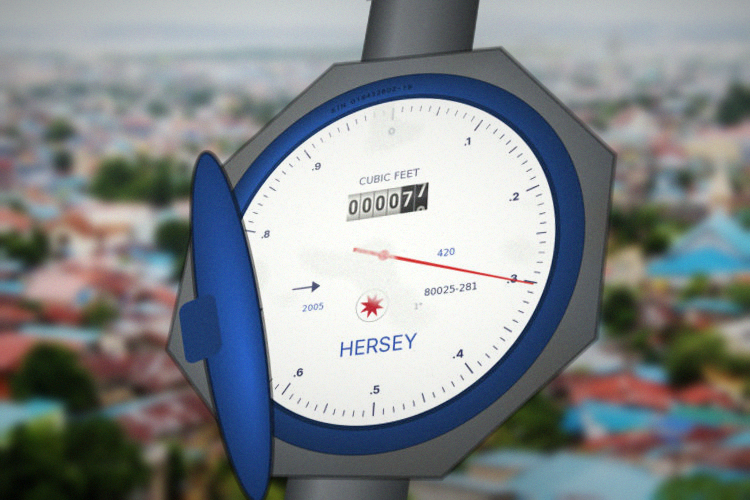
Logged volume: 77.30 ft³
